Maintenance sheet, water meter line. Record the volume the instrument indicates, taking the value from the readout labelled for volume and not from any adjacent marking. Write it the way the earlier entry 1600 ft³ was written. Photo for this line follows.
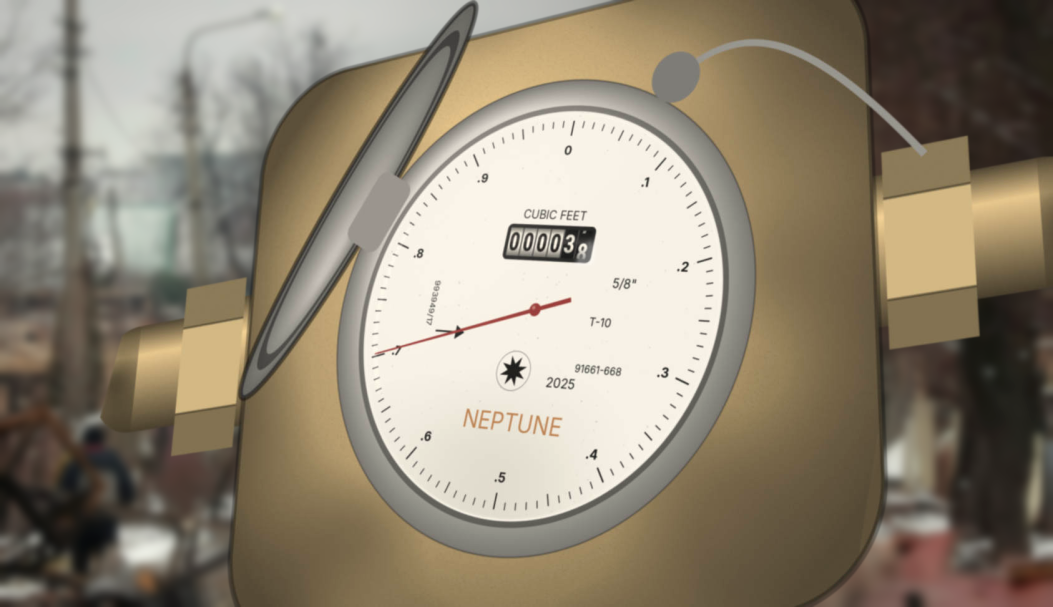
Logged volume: 37.70 ft³
